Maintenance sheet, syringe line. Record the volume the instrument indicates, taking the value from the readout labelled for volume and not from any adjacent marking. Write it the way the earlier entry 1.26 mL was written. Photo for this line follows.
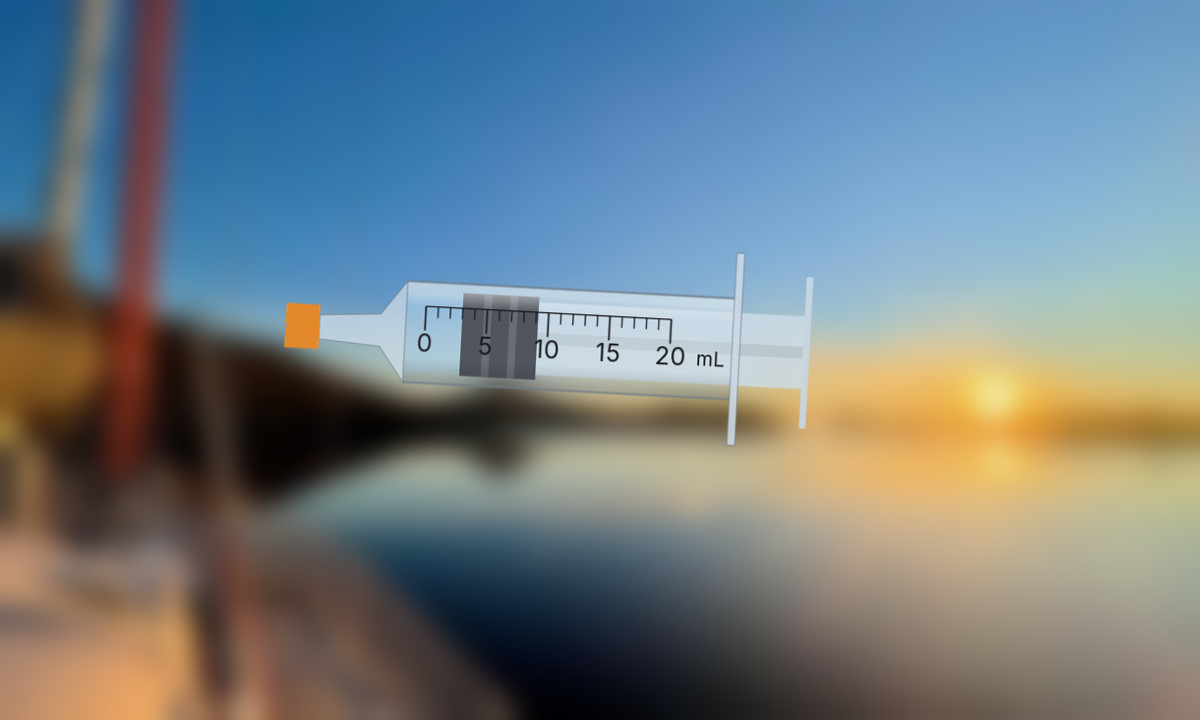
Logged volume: 3 mL
